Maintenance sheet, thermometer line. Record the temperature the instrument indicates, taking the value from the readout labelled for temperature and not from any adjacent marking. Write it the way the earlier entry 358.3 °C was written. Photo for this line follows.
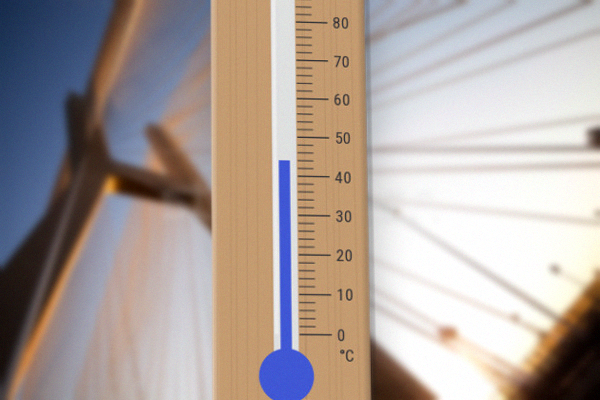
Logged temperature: 44 °C
